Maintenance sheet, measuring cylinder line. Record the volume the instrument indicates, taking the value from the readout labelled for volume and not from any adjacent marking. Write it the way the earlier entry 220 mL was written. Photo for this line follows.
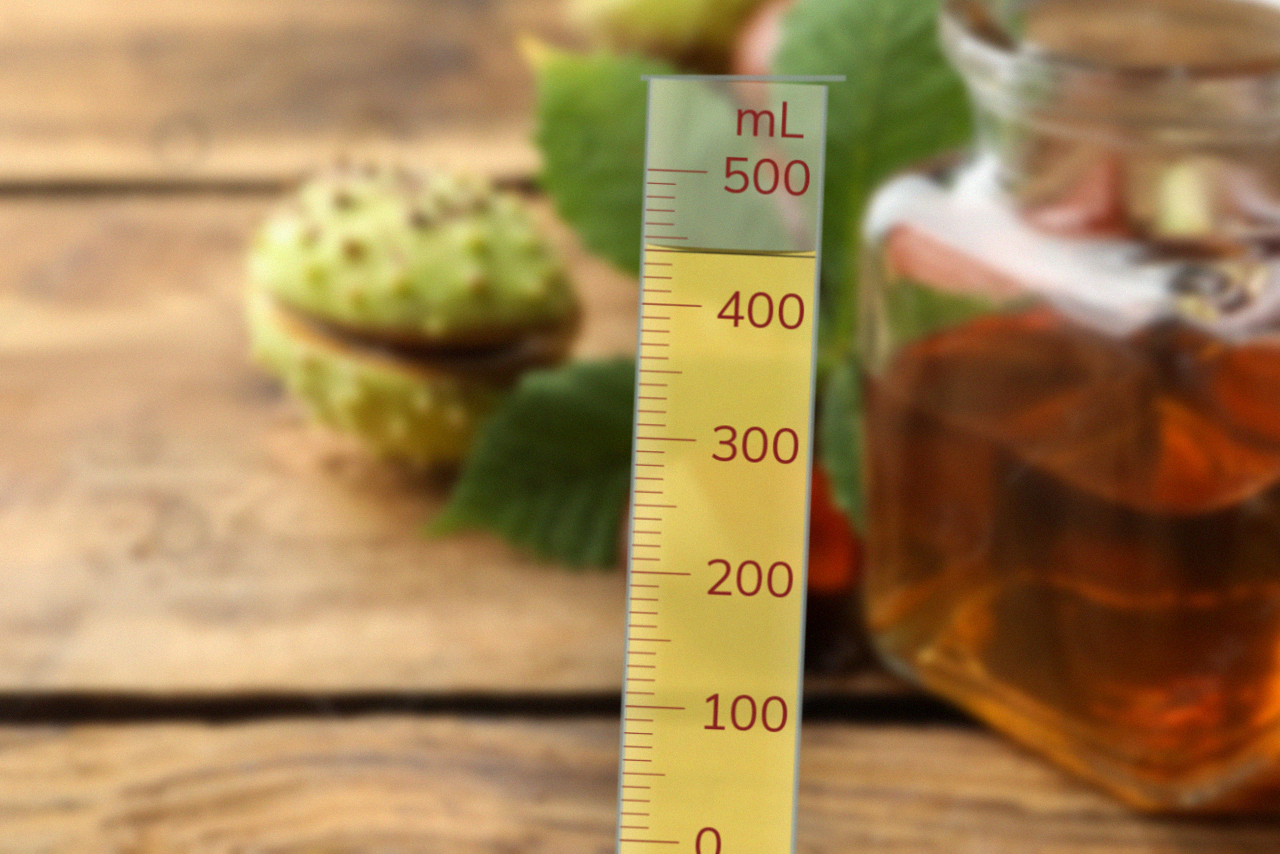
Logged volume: 440 mL
